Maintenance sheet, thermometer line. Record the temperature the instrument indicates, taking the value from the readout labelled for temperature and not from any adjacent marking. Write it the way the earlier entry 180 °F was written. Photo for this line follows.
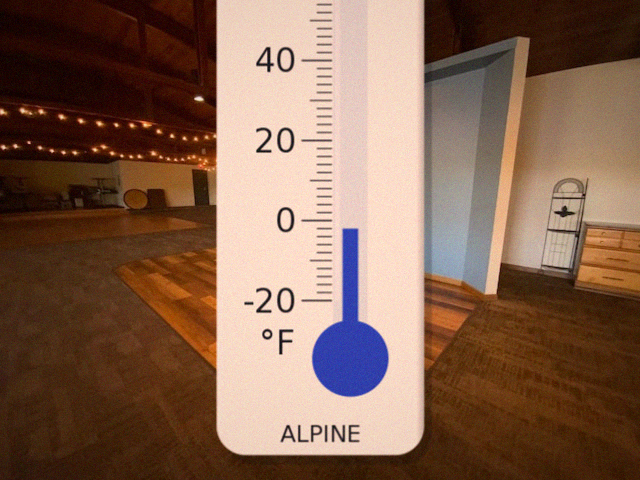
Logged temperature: -2 °F
